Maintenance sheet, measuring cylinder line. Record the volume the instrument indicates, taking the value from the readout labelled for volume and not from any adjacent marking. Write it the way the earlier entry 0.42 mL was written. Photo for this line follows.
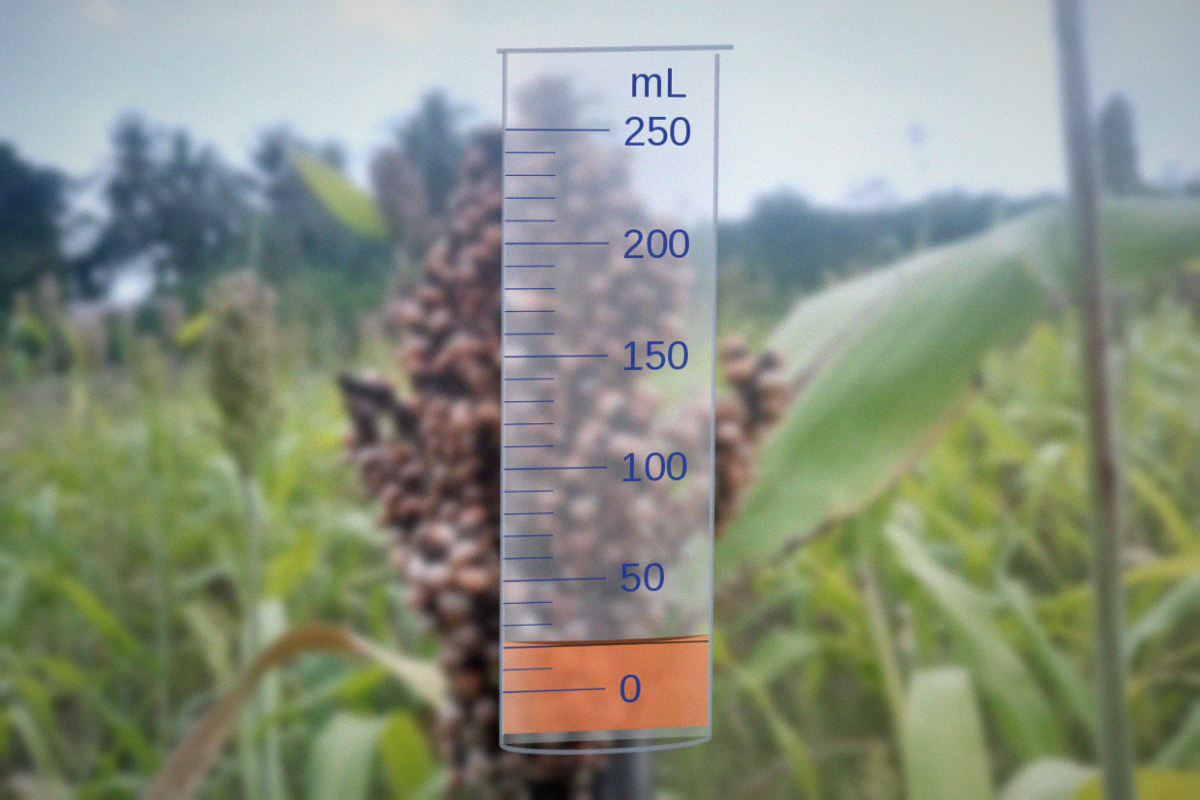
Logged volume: 20 mL
